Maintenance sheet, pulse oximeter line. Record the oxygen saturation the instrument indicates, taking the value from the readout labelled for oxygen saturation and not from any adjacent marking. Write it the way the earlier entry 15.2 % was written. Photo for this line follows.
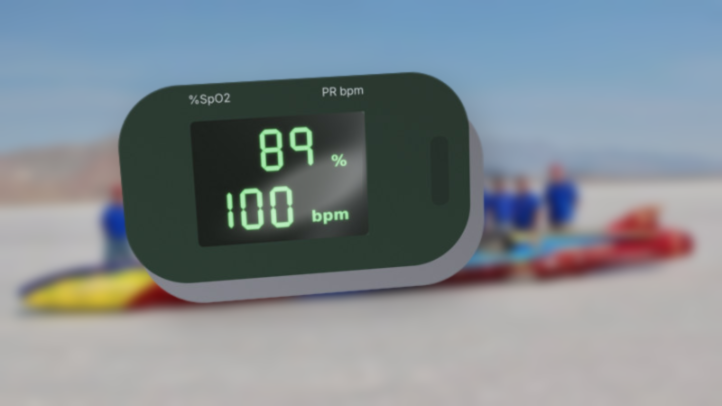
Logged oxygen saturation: 89 %
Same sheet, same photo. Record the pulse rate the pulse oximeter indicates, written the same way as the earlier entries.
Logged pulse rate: 100 bpm
